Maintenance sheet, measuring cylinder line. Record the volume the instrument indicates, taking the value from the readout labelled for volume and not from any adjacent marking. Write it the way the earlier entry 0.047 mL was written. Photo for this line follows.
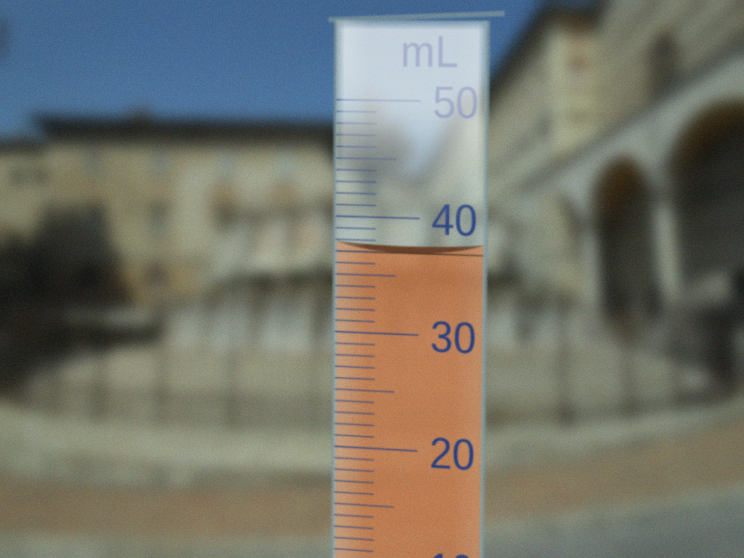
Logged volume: 37 mL
